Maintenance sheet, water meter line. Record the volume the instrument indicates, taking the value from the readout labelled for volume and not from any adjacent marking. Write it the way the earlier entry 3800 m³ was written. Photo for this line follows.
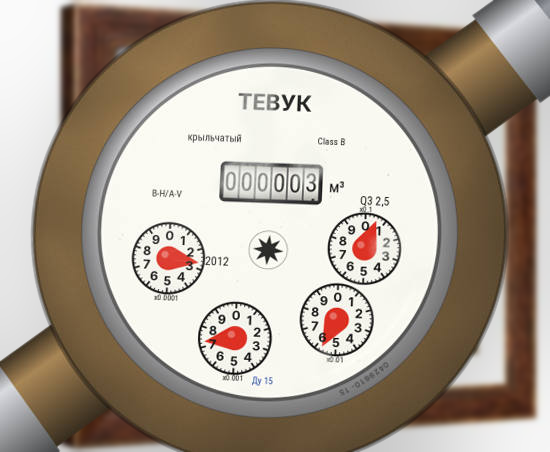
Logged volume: 3.0572 m³
